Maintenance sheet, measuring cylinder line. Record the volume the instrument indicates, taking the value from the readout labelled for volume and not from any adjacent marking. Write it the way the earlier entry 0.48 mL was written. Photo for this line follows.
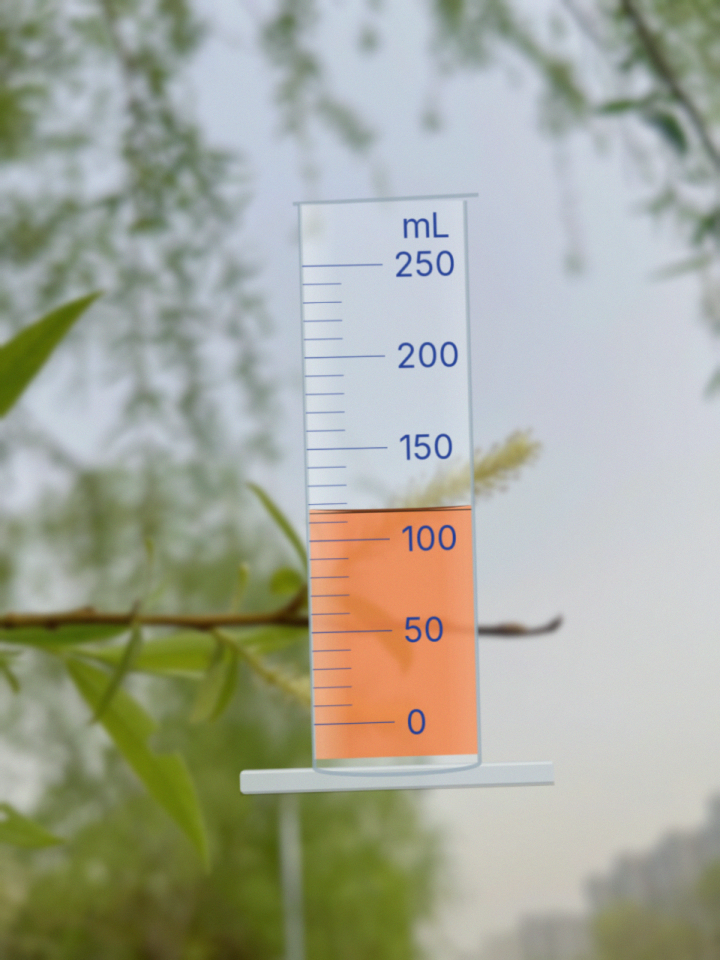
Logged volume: 115 mL
